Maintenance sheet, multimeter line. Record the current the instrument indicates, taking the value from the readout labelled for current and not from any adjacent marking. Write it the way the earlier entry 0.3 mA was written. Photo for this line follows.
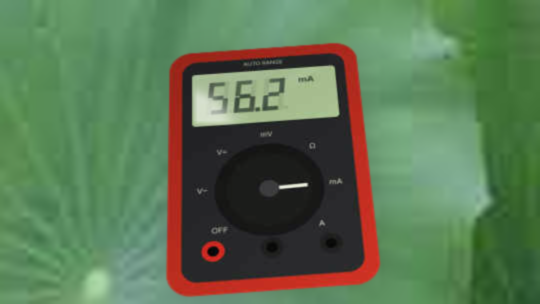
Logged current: 56.2 mA
